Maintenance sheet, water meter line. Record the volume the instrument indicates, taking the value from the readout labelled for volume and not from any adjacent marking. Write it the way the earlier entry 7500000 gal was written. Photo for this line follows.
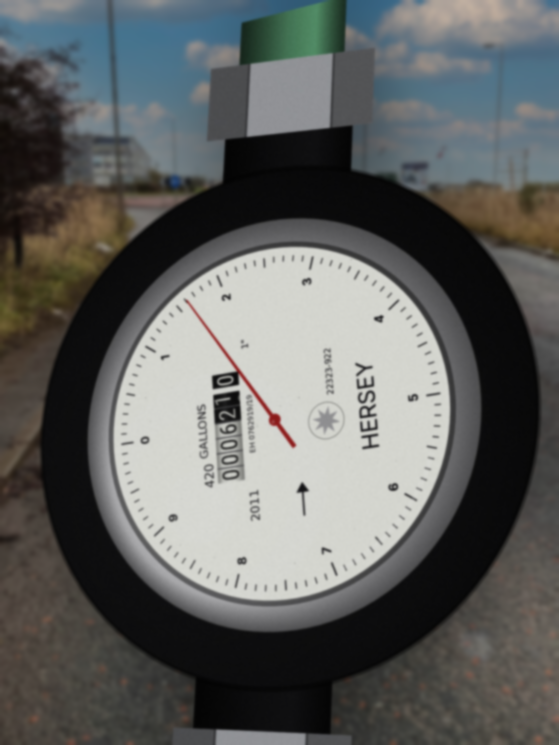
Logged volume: 6211.6 gal
